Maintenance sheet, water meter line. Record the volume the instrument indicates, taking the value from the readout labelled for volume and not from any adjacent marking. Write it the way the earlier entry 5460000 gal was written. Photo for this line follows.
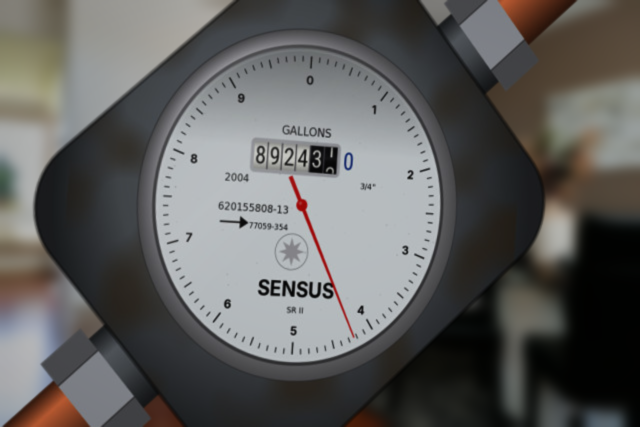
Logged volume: 8924314.2 gal
